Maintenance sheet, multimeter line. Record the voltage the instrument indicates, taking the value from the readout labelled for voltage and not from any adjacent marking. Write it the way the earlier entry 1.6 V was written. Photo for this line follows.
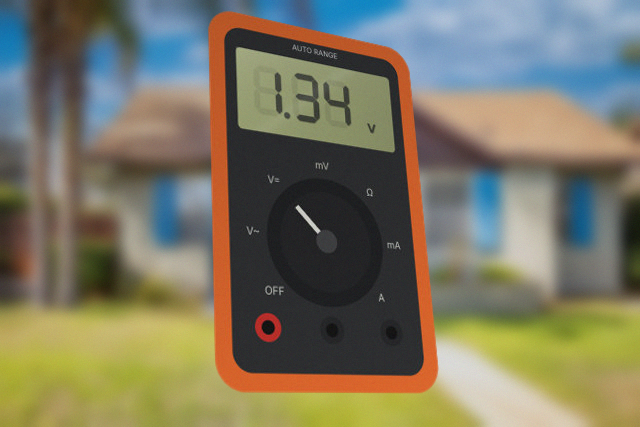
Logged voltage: 1.34 V
